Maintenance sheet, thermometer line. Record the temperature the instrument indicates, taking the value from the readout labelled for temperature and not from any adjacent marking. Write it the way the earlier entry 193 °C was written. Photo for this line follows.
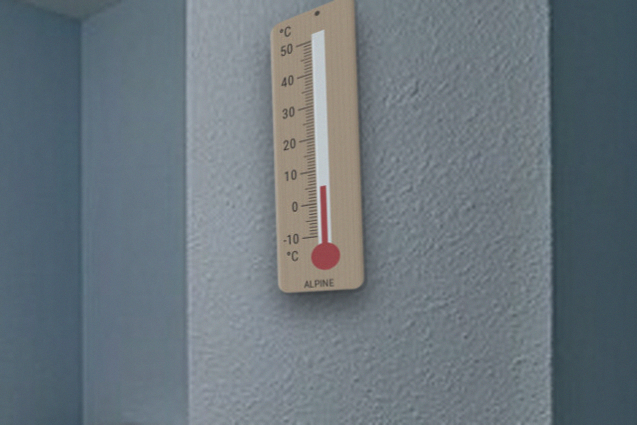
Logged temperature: 5 °C
